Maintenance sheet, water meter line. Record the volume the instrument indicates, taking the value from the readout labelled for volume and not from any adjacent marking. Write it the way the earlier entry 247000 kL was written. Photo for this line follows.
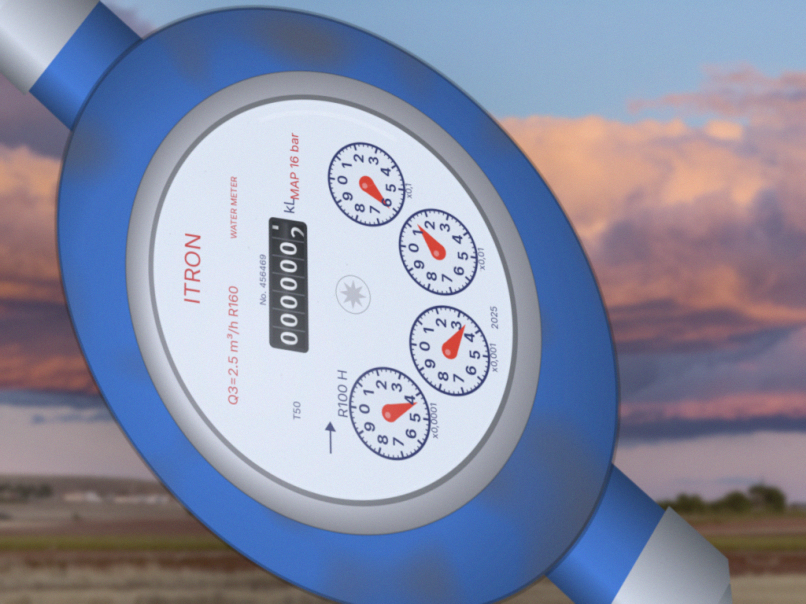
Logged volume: 1.6134 kL
